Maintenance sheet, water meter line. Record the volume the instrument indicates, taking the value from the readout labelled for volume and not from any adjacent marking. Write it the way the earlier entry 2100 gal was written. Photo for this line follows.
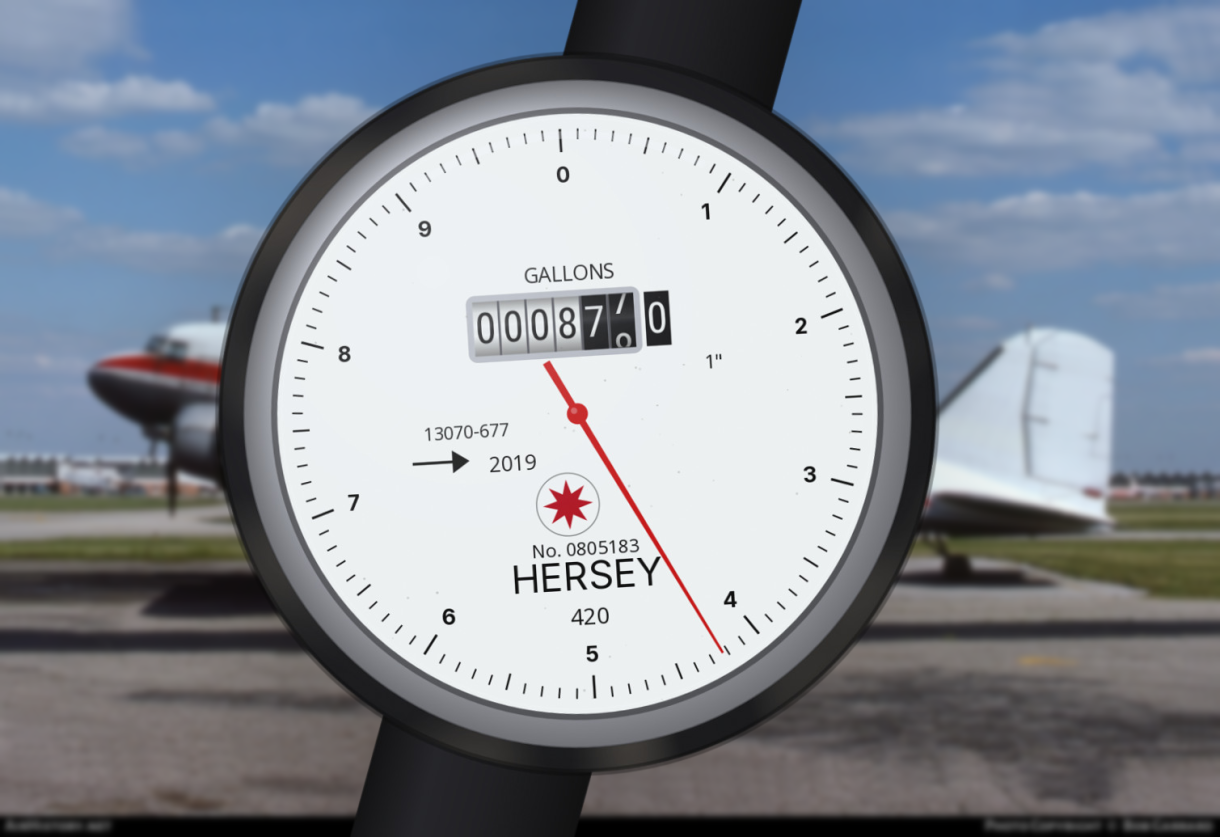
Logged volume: 8774.2 gal
